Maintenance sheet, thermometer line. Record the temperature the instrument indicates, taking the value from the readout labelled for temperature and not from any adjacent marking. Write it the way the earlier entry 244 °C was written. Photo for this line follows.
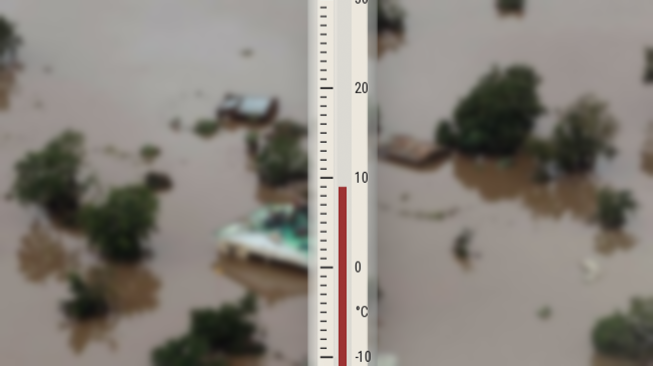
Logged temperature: 9 °C
